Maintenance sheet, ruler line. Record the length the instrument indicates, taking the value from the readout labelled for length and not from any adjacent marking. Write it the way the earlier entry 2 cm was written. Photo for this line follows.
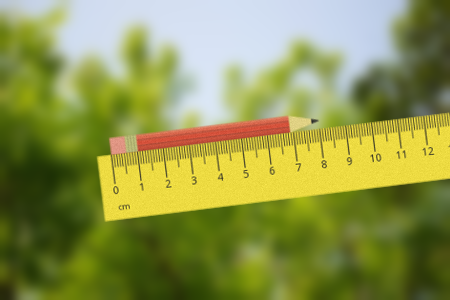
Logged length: 8 cm
